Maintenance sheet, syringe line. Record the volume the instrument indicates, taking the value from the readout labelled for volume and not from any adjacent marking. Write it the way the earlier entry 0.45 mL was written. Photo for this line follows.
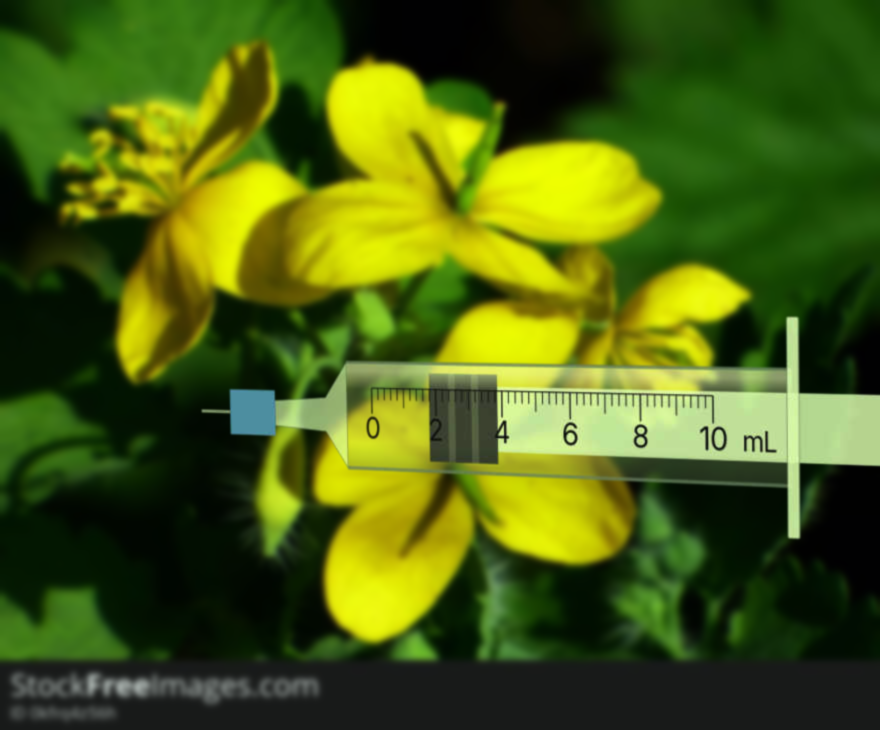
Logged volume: 1.8 mL
